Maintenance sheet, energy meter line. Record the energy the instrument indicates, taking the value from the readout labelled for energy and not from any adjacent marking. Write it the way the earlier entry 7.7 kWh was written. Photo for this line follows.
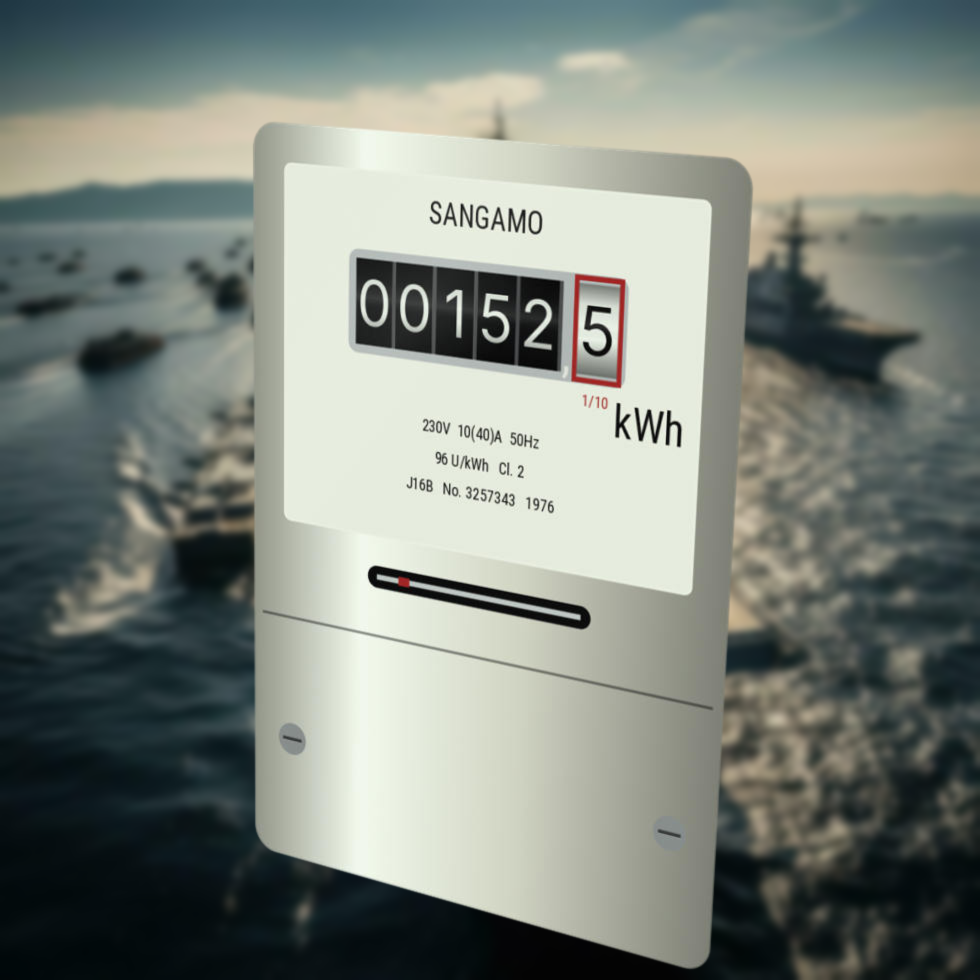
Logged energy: 152.5 kWh
